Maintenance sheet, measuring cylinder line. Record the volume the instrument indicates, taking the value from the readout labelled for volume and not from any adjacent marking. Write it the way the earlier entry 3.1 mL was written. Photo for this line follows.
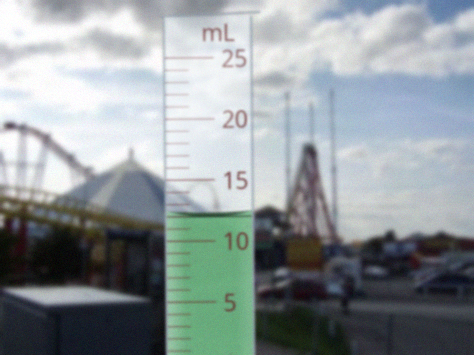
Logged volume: 12 mL
